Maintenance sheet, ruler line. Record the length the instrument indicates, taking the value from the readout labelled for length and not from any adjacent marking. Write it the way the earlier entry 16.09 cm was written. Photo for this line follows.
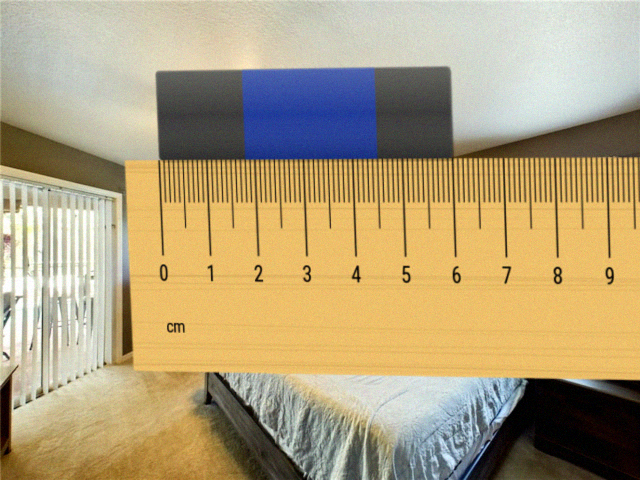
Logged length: 6 cm
